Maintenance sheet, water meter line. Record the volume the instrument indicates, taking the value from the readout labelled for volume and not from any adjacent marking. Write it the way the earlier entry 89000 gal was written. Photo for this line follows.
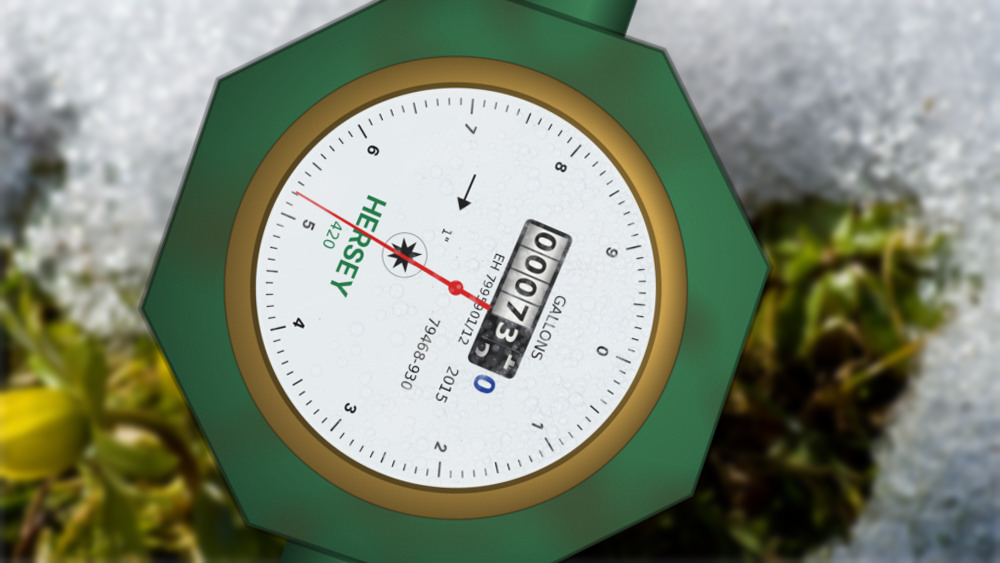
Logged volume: 7315.2 gal
